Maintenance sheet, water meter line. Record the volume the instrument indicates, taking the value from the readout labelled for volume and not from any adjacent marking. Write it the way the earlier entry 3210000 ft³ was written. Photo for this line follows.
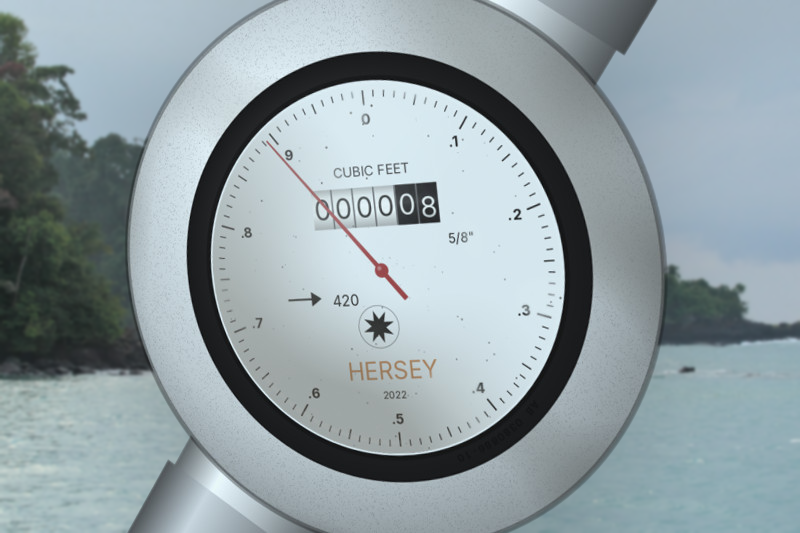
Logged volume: 7.89 ft³
